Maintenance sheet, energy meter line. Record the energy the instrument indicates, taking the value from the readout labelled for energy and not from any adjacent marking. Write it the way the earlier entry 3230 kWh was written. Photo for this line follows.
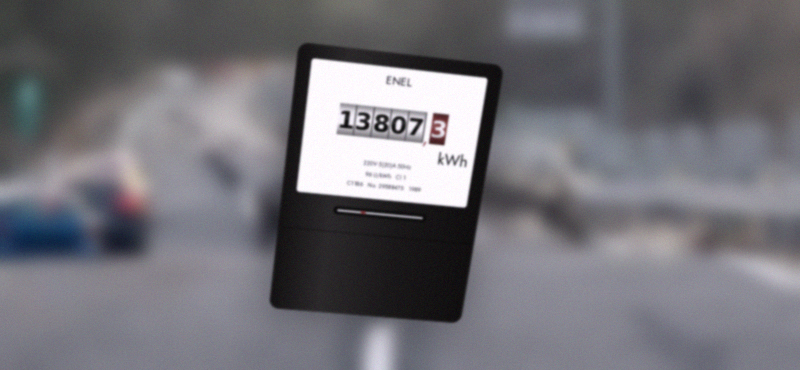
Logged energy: 13807.3 kWh
